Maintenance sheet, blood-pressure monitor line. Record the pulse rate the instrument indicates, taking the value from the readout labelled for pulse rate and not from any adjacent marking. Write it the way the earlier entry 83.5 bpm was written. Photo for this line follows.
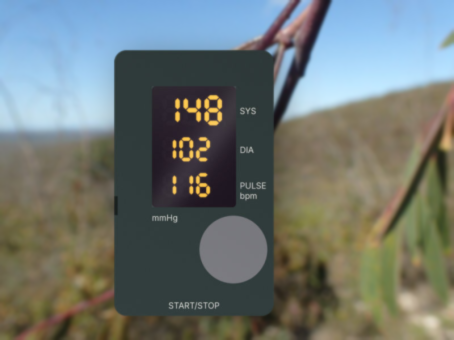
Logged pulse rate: 116 bpm
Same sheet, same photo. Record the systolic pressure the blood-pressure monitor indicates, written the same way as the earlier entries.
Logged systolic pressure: 148 mmHg
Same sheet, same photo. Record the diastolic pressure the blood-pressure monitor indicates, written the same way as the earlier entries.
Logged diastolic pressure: 102 mmHg
